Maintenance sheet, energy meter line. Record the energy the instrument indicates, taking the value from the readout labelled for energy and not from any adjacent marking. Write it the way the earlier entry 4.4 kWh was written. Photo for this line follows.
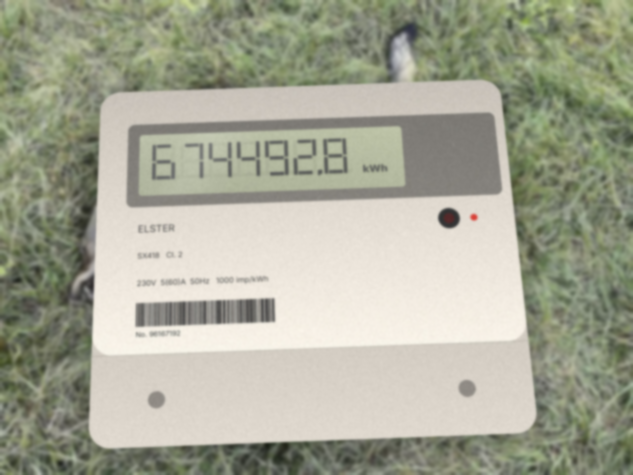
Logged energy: 674492.8 kWh
